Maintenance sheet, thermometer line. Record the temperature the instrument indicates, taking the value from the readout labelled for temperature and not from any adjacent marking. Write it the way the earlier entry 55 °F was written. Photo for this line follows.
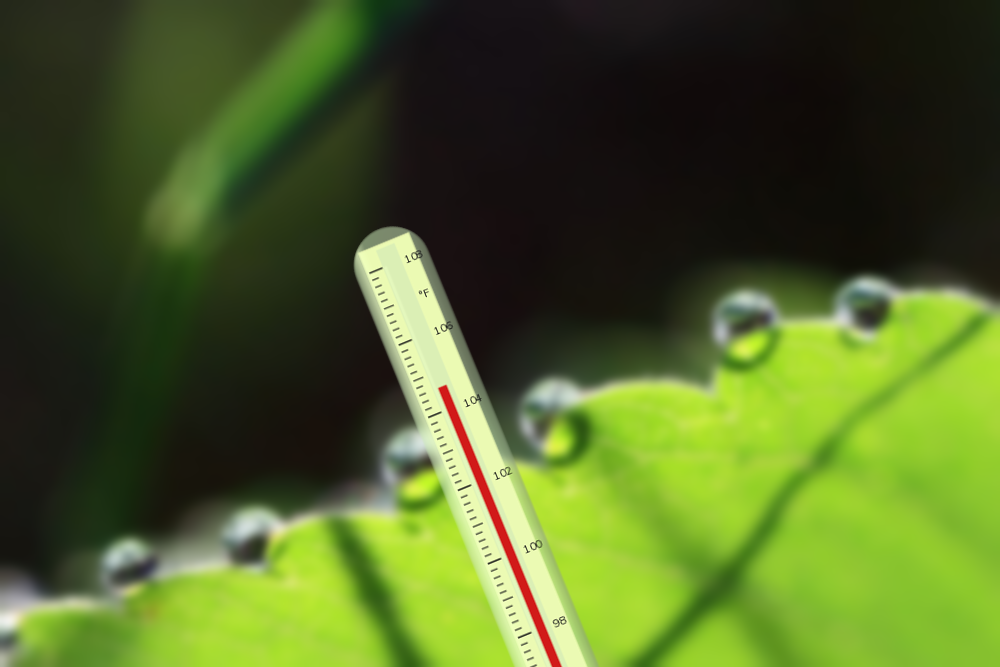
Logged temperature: 104.6 °F
